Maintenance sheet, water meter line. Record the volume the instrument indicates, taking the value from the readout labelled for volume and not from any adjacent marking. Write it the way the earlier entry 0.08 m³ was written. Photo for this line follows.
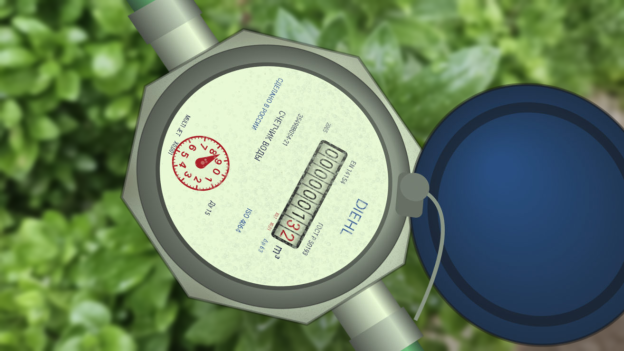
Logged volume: 1.328 m³
